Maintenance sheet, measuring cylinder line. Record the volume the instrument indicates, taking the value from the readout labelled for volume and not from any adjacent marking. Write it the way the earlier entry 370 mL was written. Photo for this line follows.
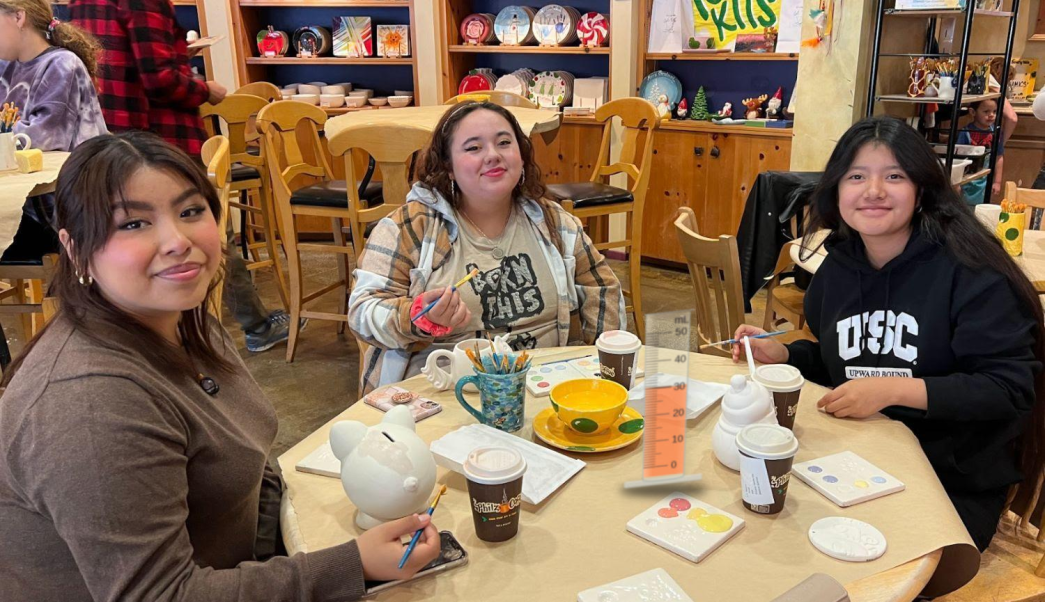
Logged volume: 30 mL
